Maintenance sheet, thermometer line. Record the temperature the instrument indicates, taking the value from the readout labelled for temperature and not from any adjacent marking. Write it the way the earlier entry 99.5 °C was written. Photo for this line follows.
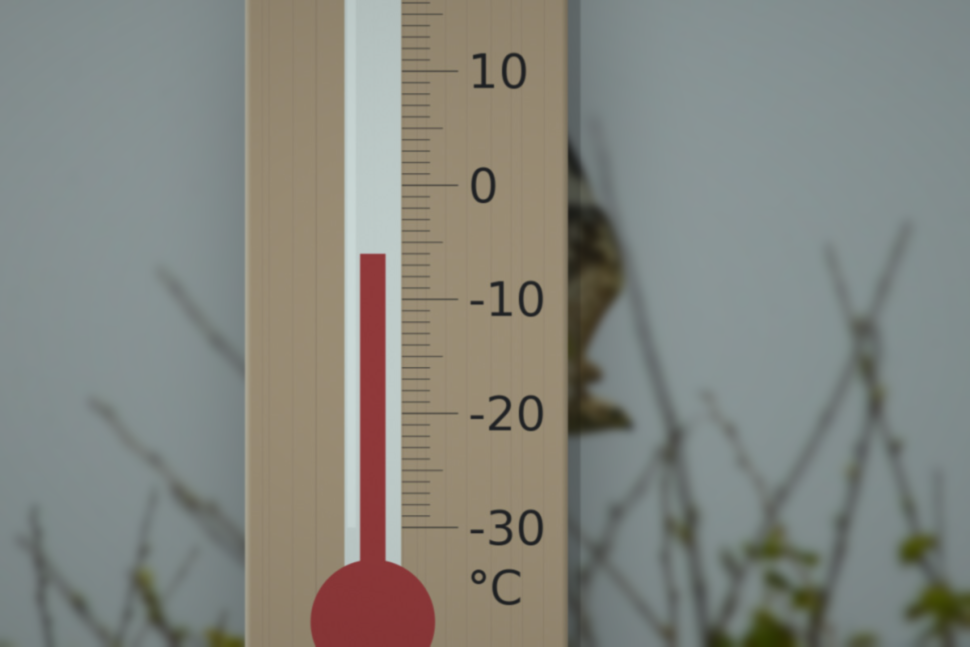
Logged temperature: -6 °C
